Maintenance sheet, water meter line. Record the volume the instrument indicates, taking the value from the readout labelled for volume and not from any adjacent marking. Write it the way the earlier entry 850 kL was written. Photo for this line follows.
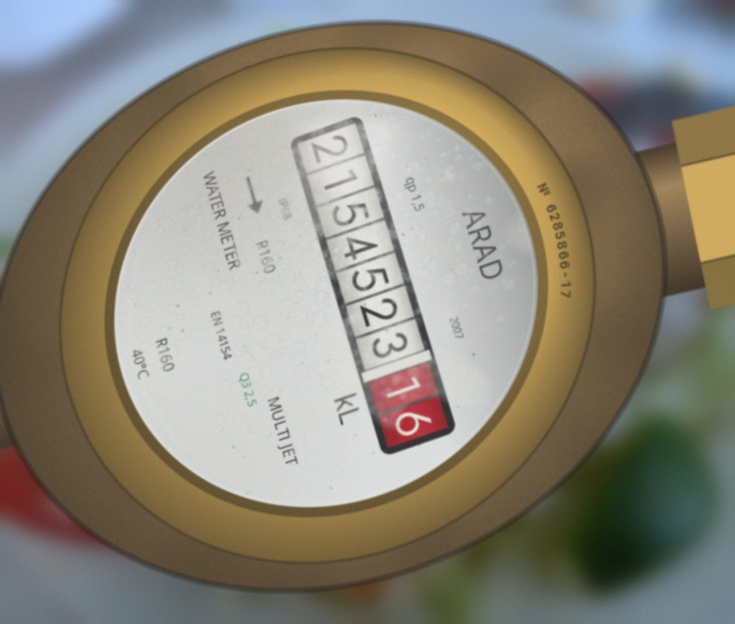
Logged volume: 2154523.16 kL
